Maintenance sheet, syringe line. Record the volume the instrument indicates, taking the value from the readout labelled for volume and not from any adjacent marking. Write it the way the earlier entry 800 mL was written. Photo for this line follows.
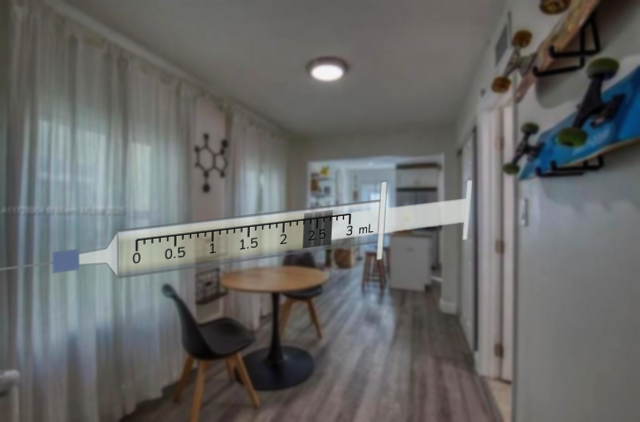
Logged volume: 2.3 mL
